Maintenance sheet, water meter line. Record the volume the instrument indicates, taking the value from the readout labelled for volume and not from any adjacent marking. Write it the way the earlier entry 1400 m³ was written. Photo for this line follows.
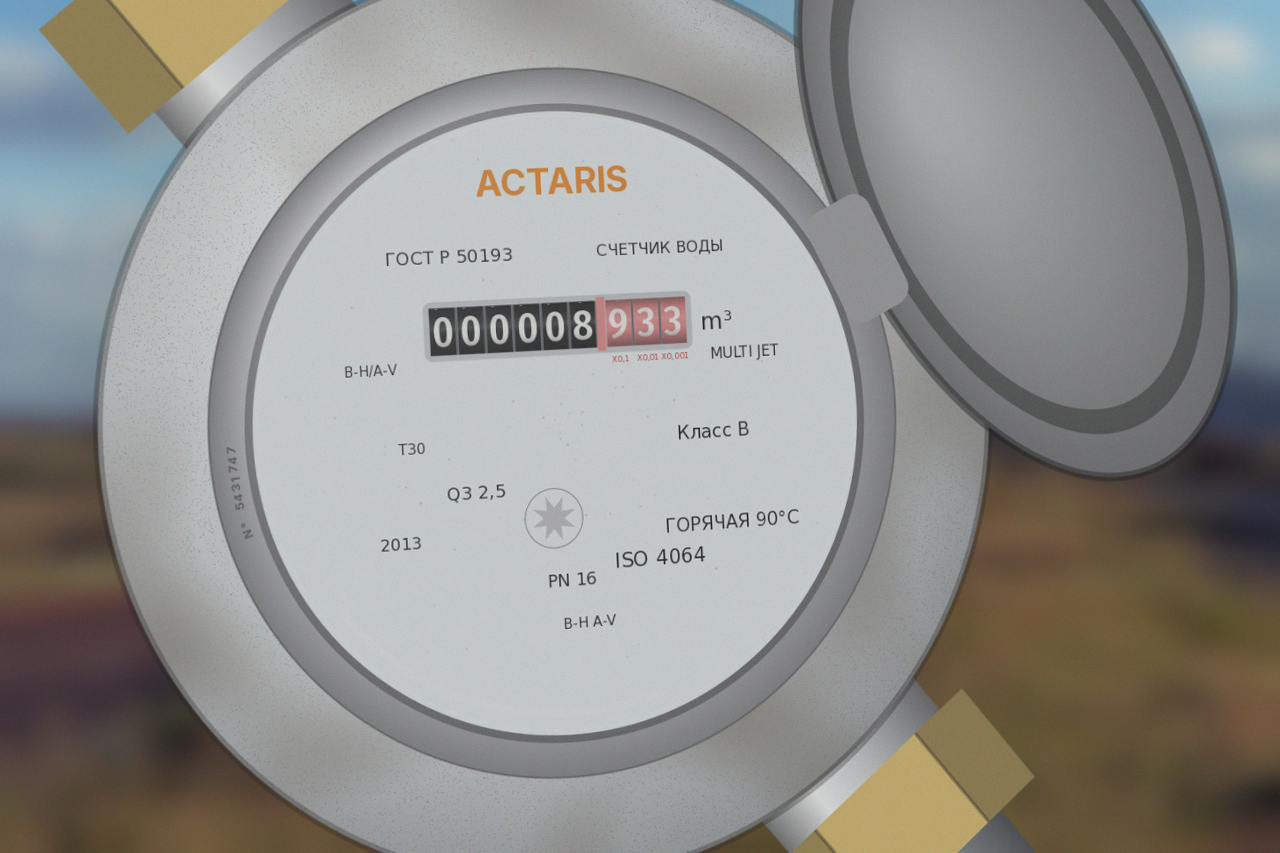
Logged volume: 8.933 m³
